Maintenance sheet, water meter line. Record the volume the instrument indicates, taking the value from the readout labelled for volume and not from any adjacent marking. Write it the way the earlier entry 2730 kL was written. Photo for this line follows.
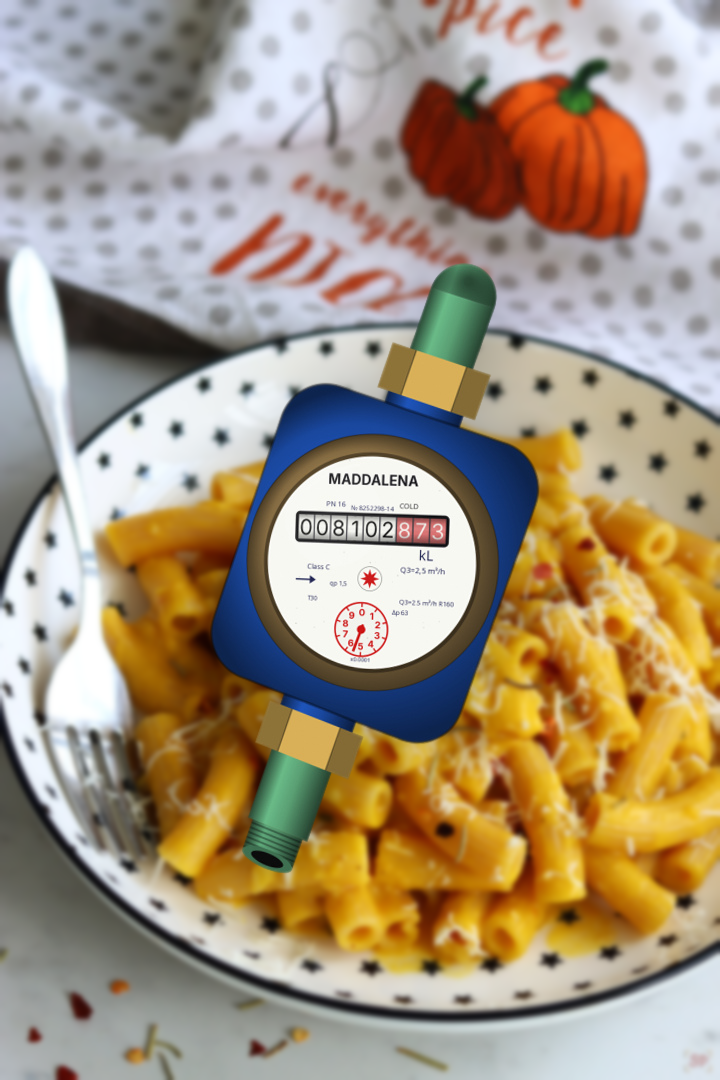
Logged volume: 8102.8735 kL
